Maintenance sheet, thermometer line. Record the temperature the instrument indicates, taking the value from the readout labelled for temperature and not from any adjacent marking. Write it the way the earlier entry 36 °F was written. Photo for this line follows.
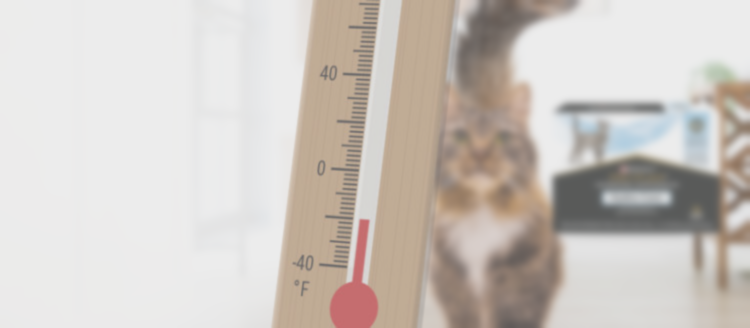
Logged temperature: -20 °F
